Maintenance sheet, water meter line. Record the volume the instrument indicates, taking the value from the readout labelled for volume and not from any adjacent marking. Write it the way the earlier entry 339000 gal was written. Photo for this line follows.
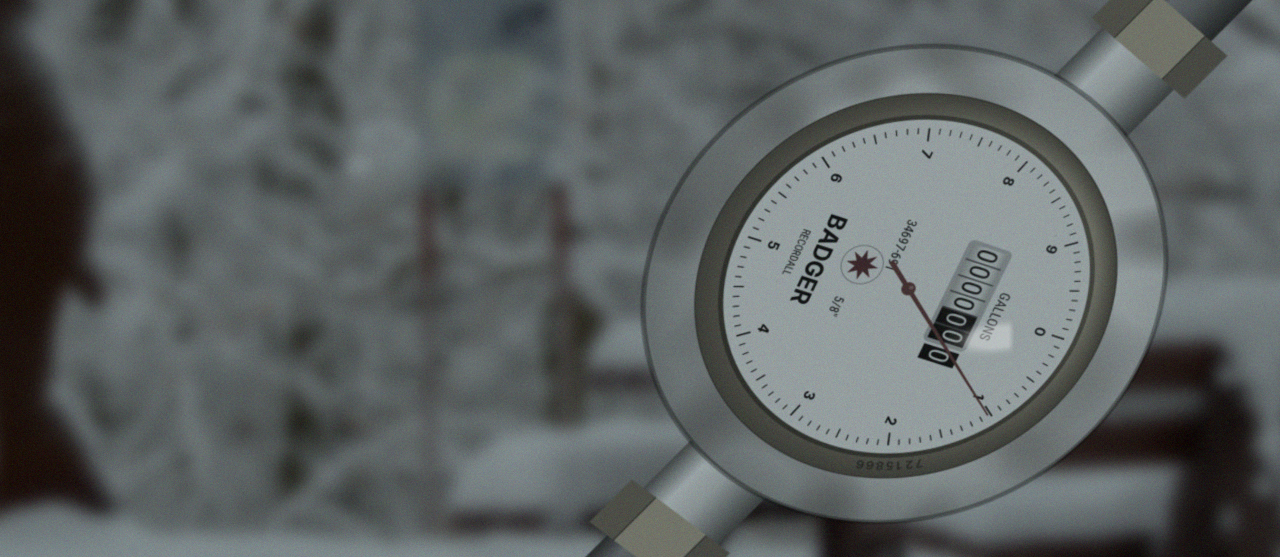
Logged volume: 1.0 gal
